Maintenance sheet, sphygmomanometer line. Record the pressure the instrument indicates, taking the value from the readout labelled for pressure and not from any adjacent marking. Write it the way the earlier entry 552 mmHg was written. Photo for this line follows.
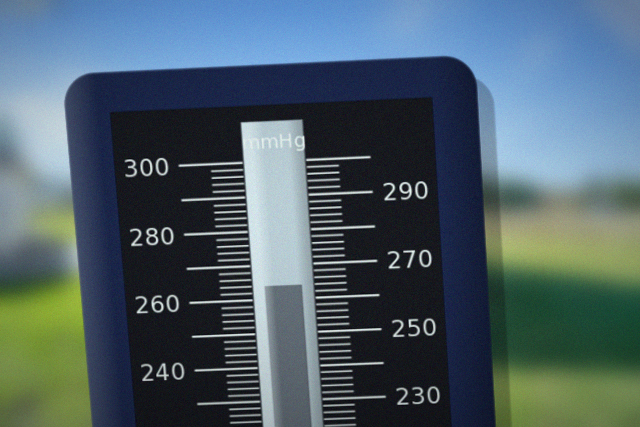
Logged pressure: 264 mmHg
